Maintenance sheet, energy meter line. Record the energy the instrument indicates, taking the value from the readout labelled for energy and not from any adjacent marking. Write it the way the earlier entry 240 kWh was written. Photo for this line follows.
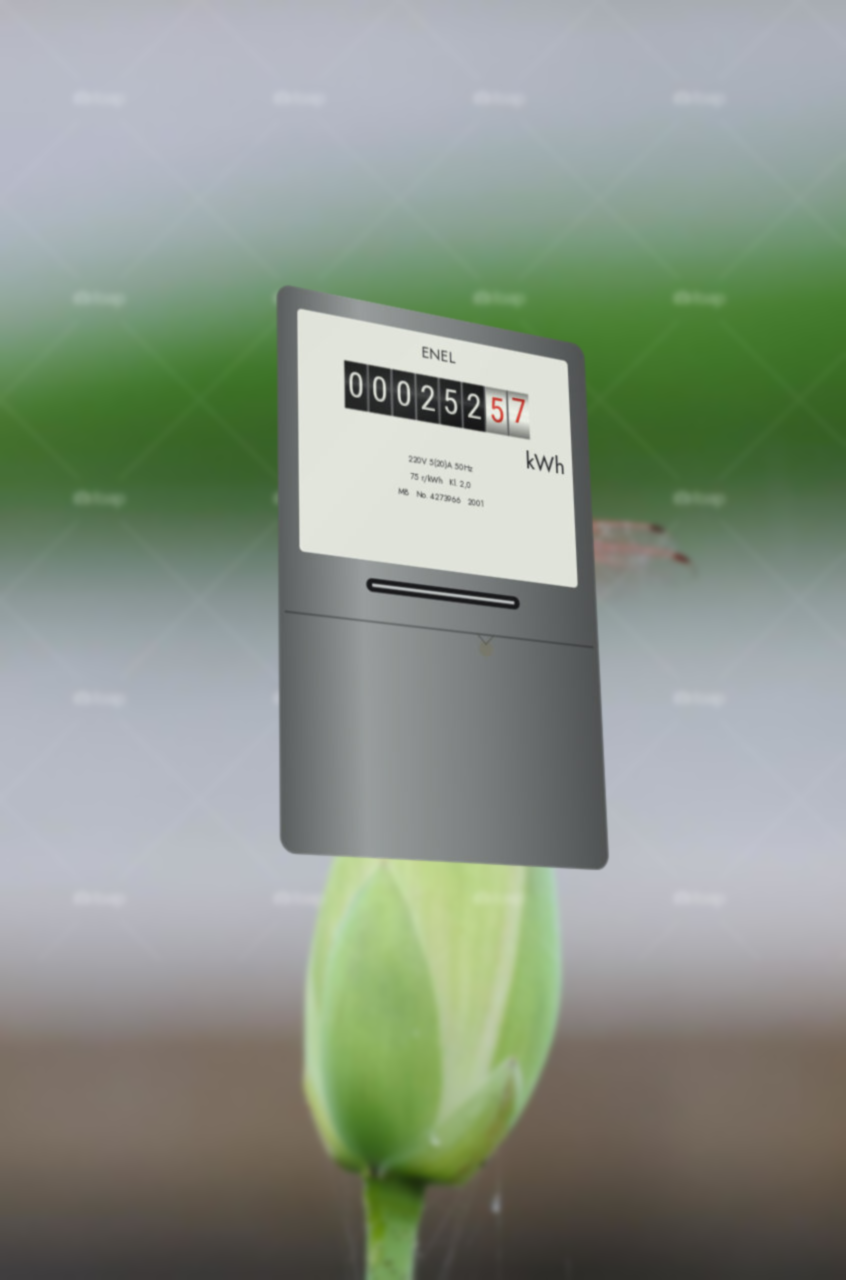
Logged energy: 252.57 kWh
